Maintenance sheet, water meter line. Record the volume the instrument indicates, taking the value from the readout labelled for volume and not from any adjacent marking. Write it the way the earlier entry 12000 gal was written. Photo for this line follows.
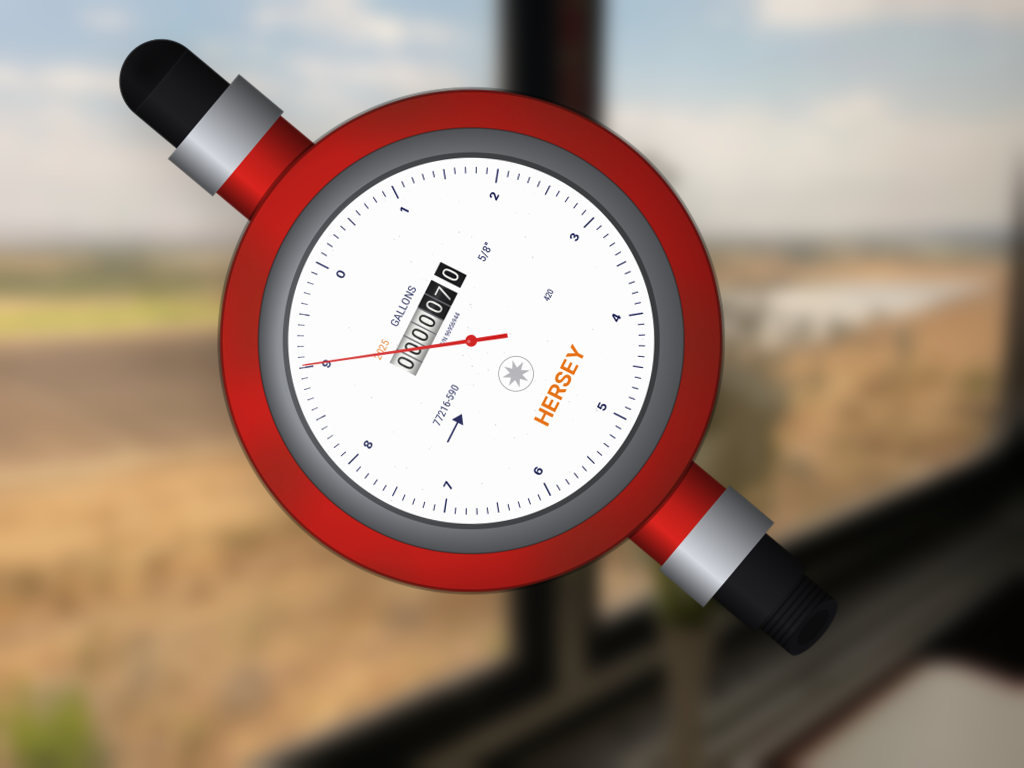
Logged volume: 69.0 gal
